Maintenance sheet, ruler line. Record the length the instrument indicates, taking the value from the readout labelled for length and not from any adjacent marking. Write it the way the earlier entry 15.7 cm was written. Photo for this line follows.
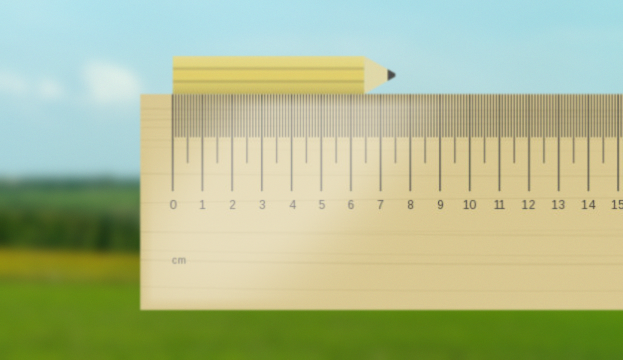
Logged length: 7.5 cm
